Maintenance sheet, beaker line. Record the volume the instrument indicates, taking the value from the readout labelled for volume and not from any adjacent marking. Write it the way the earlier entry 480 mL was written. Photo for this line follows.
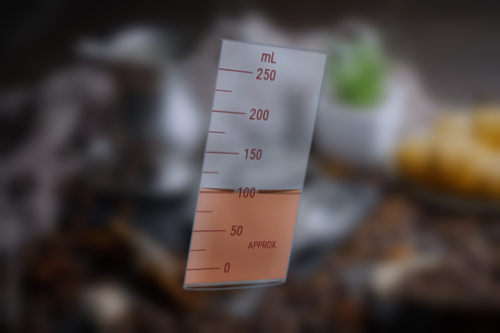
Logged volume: 100 mL
